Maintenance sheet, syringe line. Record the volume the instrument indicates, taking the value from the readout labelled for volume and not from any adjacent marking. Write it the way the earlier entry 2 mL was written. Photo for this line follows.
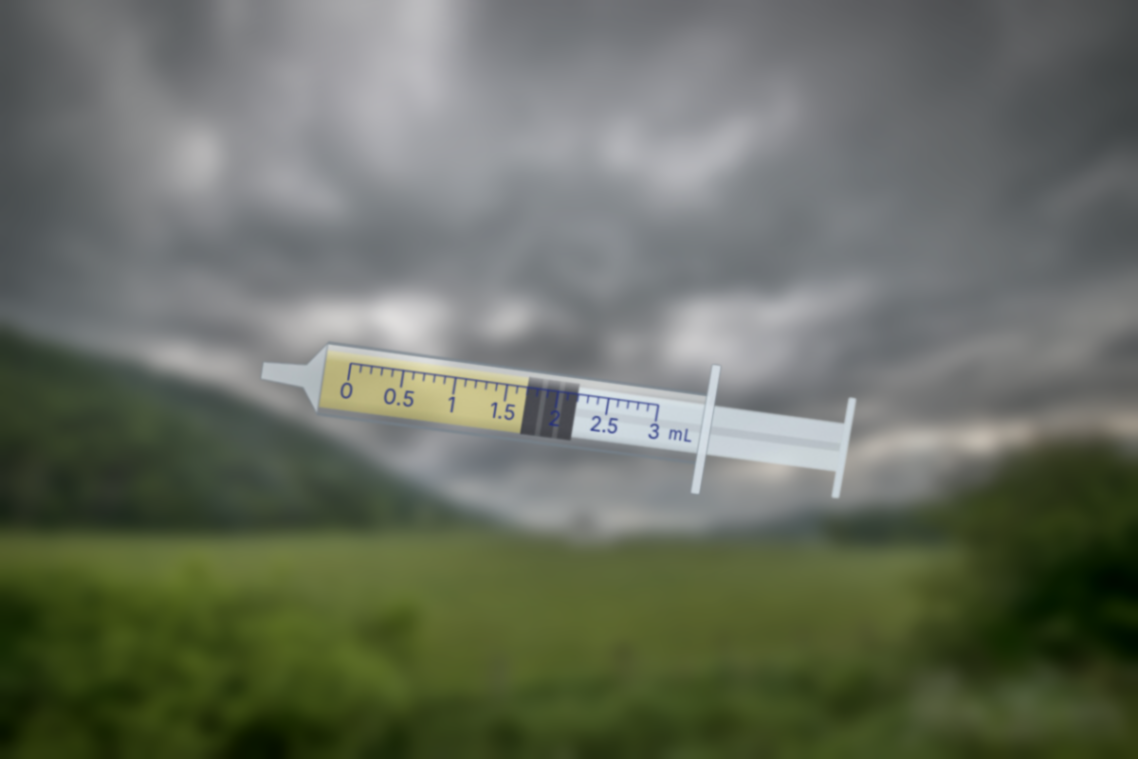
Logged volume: 1.7 mL
